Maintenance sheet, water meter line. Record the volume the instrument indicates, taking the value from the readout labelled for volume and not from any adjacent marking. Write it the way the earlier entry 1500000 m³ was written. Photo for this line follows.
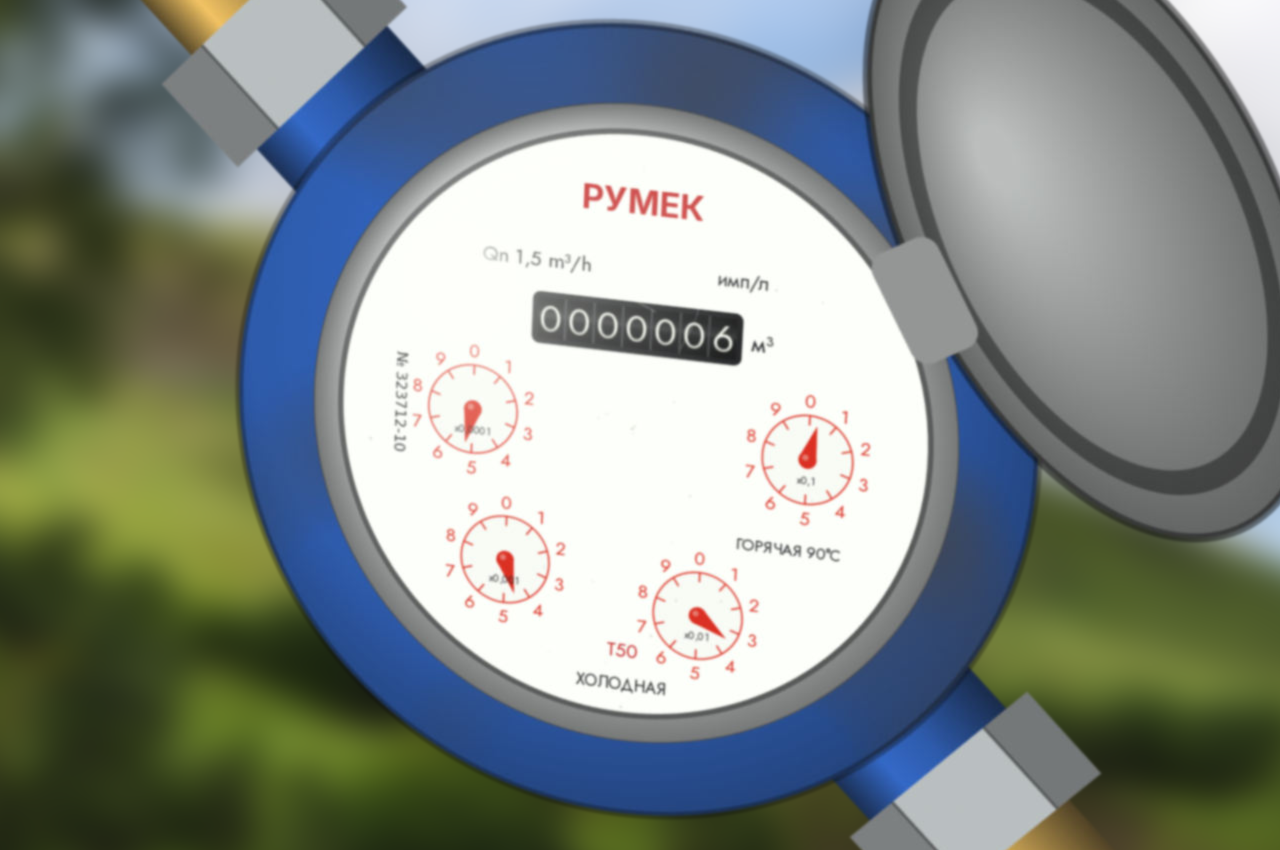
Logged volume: 6.0345 m³
